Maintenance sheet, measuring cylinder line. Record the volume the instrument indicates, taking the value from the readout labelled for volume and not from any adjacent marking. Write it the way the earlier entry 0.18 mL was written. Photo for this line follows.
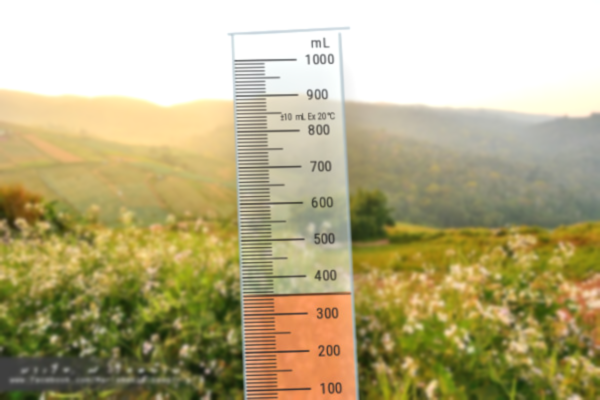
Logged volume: 350 mL
